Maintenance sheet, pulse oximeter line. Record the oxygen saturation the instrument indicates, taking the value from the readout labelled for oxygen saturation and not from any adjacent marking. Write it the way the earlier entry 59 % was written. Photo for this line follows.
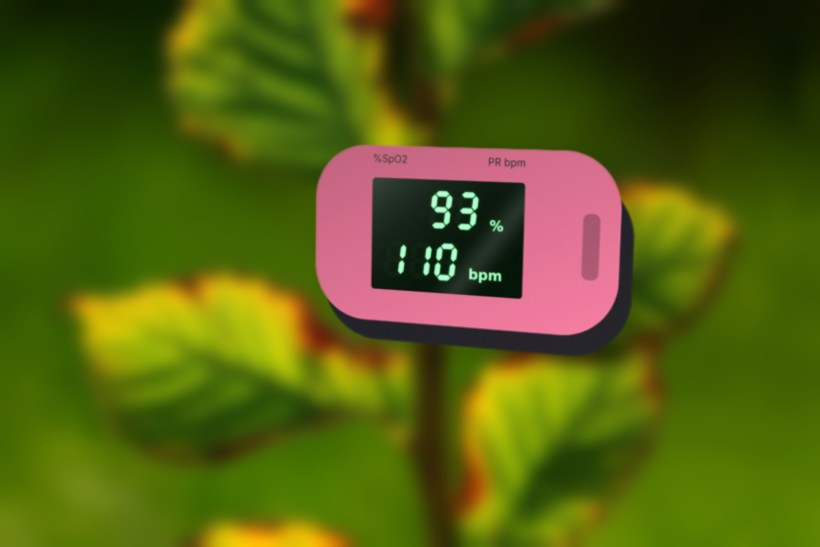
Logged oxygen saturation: 93 %
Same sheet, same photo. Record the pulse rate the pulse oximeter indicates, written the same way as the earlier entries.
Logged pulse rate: 110 bpm
